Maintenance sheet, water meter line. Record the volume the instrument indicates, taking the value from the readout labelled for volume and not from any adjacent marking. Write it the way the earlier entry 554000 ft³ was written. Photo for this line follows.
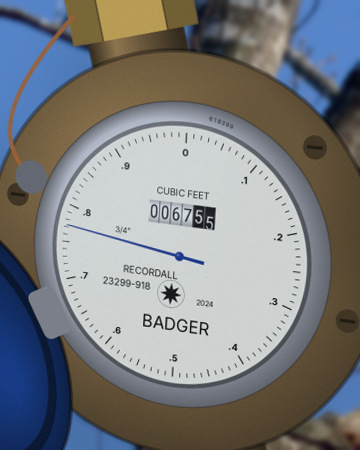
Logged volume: 6754.77 ft³
